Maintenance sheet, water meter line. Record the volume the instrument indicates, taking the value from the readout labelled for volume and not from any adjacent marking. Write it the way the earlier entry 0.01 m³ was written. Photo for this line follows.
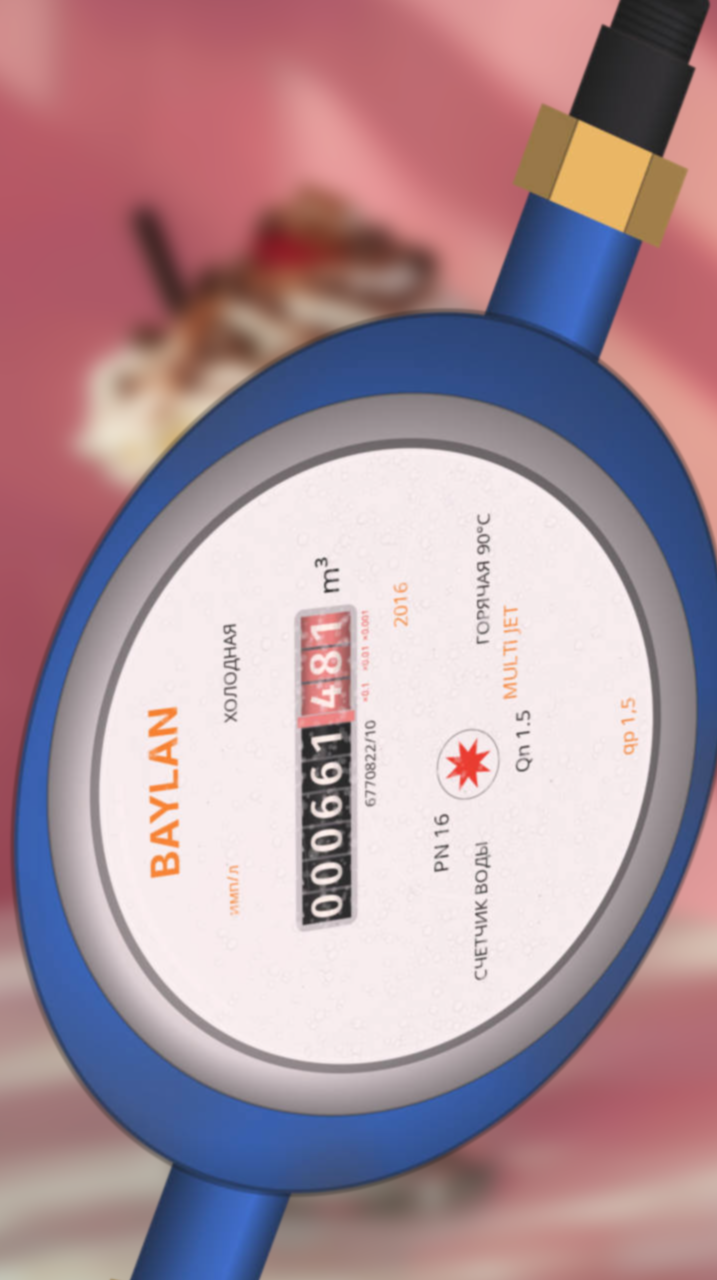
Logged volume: 661.481 m³
